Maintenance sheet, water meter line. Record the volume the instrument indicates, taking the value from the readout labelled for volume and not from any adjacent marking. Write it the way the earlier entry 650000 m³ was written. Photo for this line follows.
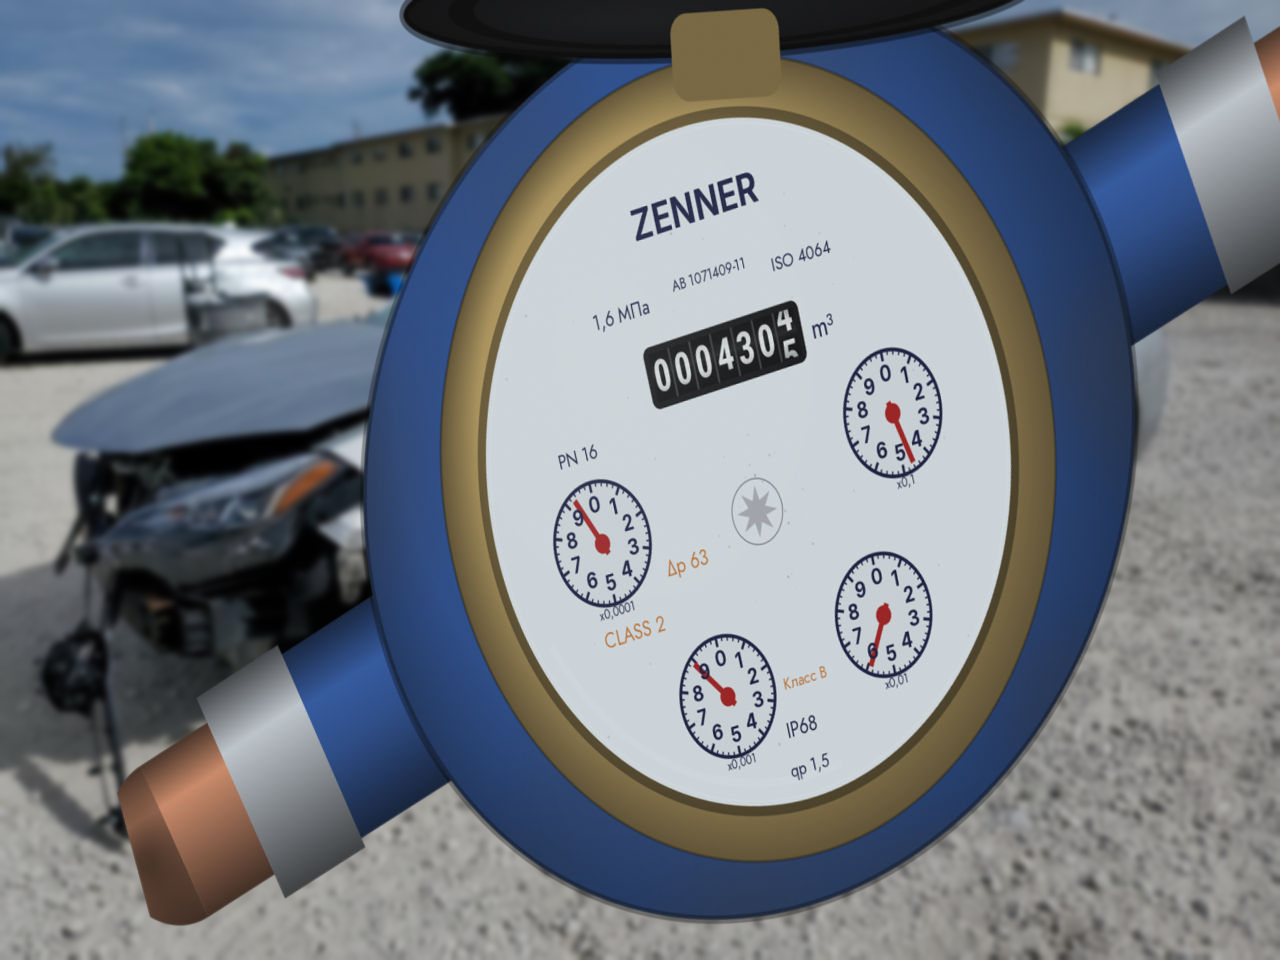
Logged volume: 4304.4589 m³
